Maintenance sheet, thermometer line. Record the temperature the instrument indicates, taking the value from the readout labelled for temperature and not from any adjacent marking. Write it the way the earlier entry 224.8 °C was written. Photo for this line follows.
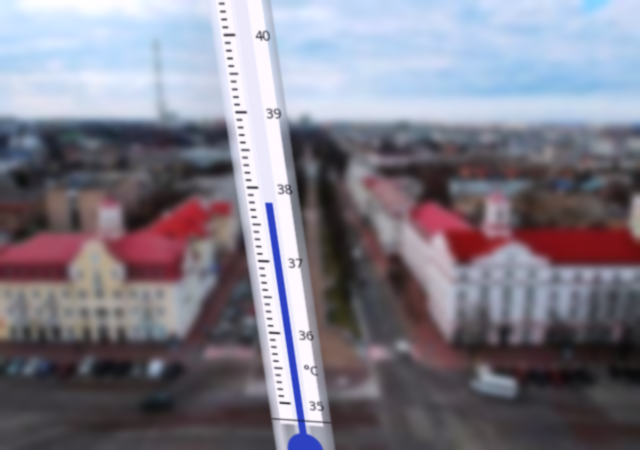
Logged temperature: 37.8 °C
